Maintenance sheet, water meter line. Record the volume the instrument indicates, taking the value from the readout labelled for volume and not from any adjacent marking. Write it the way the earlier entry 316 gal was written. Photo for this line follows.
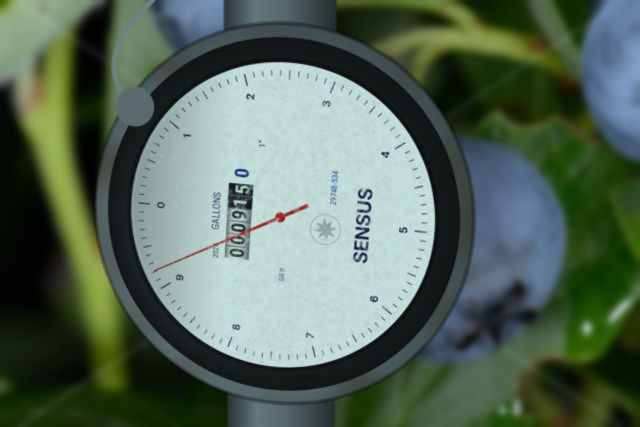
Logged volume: 9149.2 gal
